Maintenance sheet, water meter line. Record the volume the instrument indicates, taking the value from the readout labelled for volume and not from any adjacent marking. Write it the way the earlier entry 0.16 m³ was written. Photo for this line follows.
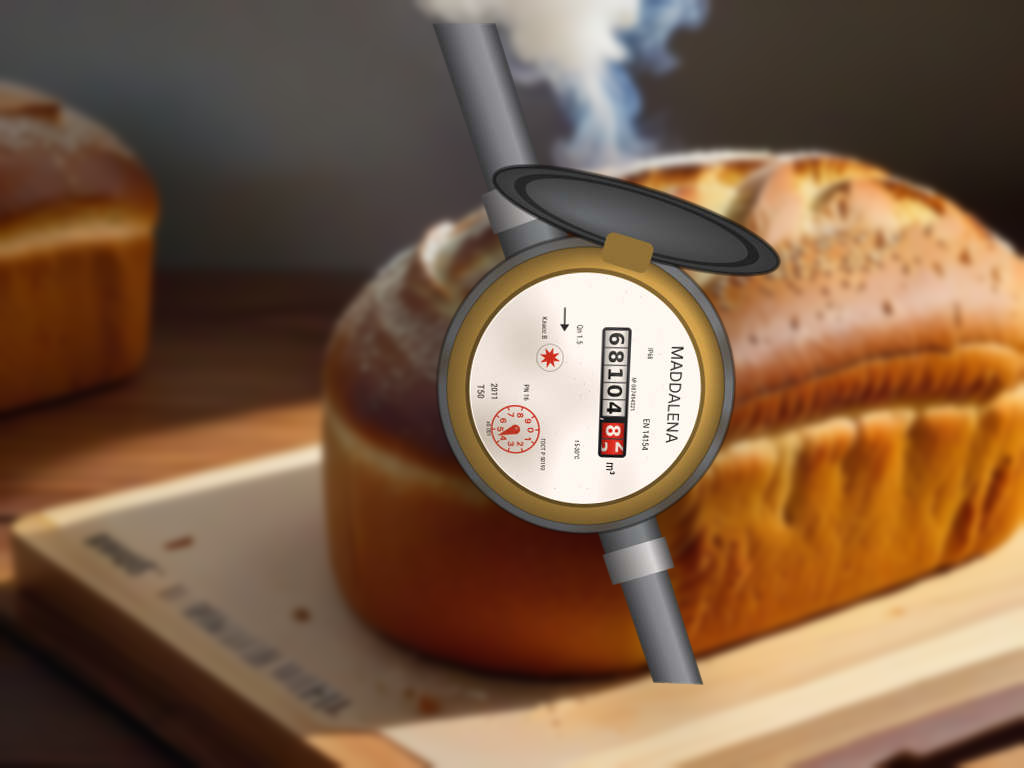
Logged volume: 68104.824 m³
